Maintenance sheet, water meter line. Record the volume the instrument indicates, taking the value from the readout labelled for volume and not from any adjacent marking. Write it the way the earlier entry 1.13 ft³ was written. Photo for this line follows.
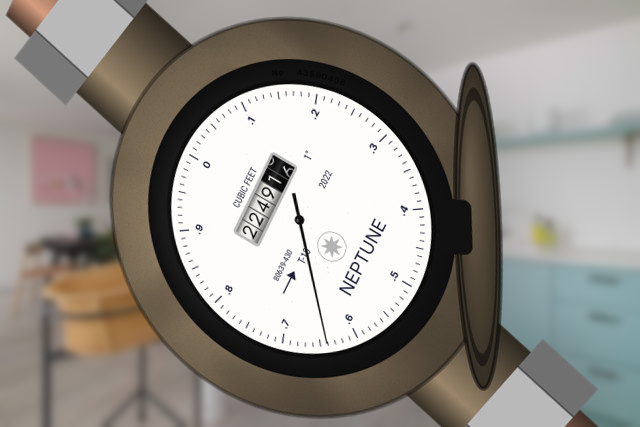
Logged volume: 224915.64 ft³
